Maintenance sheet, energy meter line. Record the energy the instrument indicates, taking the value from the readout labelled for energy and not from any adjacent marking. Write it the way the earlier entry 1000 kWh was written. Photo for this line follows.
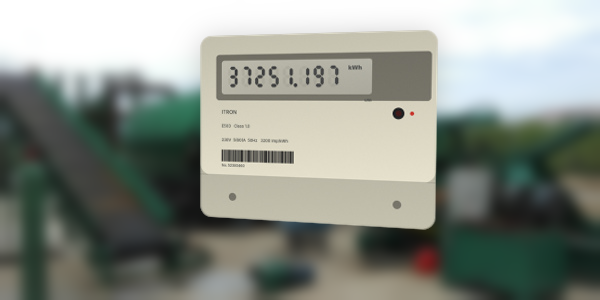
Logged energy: 37251.197 kWh
